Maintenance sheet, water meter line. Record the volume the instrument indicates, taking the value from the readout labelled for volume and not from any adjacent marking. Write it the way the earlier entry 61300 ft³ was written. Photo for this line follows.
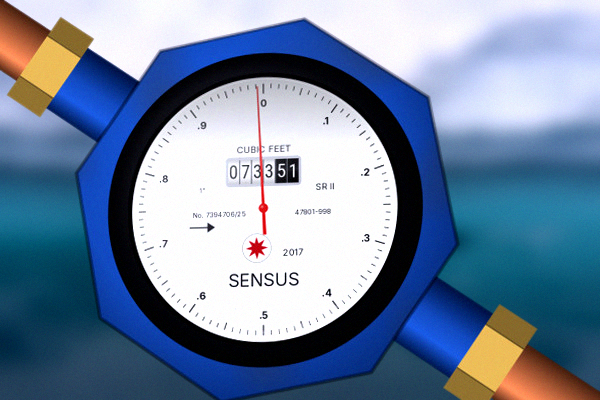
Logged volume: 73350.99 ft³
